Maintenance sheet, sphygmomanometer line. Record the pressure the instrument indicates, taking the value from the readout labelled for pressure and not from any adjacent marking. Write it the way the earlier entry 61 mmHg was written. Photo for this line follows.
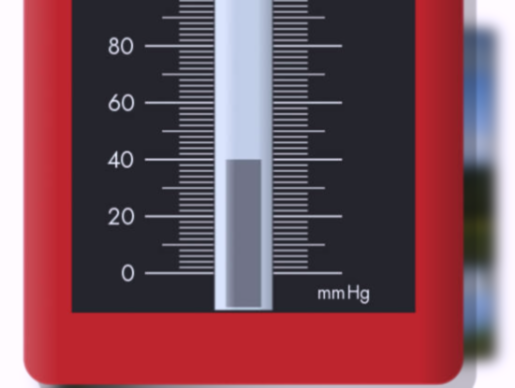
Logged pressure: 40 mmHg
